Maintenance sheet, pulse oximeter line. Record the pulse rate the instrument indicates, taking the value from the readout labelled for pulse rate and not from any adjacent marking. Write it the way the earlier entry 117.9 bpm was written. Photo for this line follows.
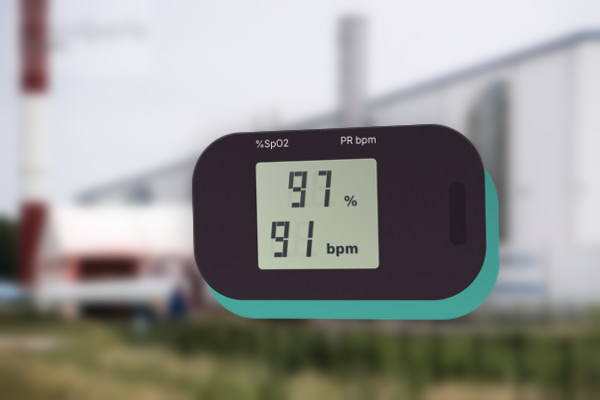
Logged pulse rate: 91 bpm
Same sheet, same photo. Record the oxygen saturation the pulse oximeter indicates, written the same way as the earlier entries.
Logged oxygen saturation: 97 %
